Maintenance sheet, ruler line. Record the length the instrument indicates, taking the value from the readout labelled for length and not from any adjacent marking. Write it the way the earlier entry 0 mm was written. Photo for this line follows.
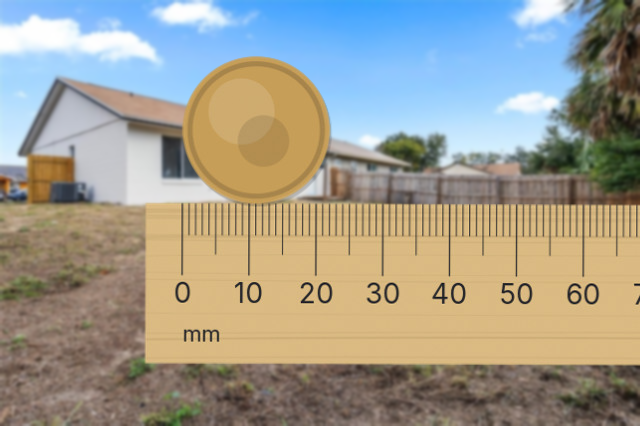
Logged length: 22 mm
